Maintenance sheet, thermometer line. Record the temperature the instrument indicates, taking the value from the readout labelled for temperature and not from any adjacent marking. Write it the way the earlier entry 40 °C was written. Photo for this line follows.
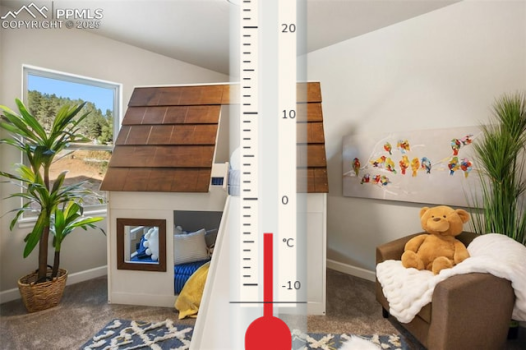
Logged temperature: -4 °C
